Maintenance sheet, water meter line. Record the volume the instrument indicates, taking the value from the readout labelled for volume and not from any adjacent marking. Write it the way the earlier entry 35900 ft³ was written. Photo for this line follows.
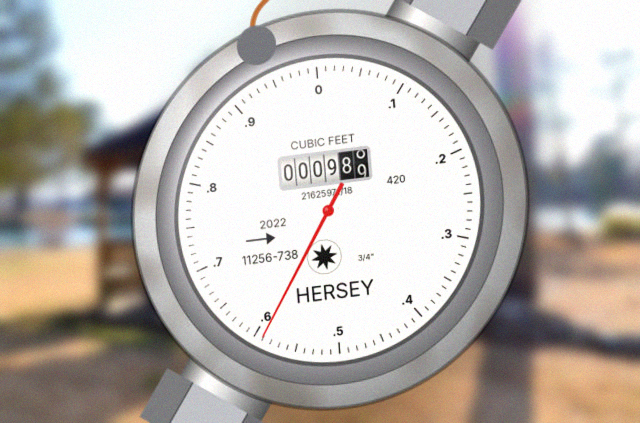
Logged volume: 988.59 ft³
